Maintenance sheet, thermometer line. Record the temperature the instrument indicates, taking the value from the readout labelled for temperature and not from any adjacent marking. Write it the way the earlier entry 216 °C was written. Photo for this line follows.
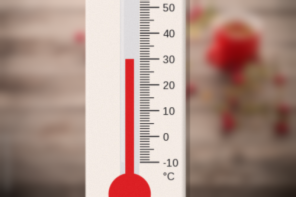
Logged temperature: 30 °C
